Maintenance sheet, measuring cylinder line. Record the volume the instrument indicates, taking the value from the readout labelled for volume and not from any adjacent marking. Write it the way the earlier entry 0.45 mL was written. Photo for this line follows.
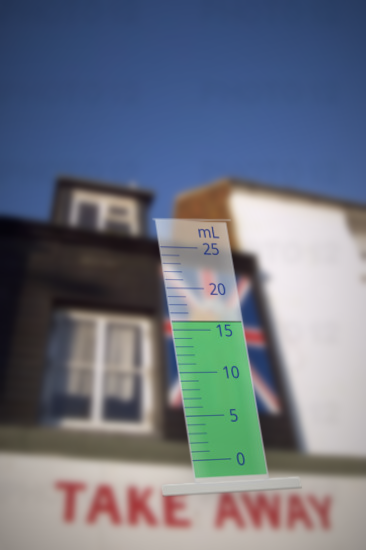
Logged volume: 16 mL
